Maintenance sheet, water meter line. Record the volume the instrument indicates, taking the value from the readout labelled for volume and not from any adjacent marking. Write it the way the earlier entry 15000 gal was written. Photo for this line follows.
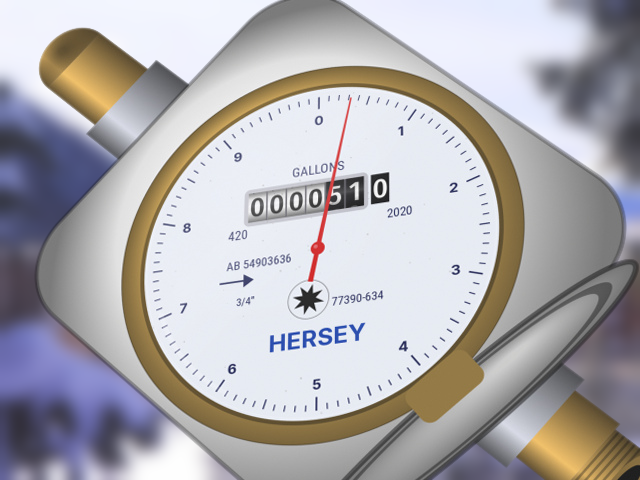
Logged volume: 510.3 gal
